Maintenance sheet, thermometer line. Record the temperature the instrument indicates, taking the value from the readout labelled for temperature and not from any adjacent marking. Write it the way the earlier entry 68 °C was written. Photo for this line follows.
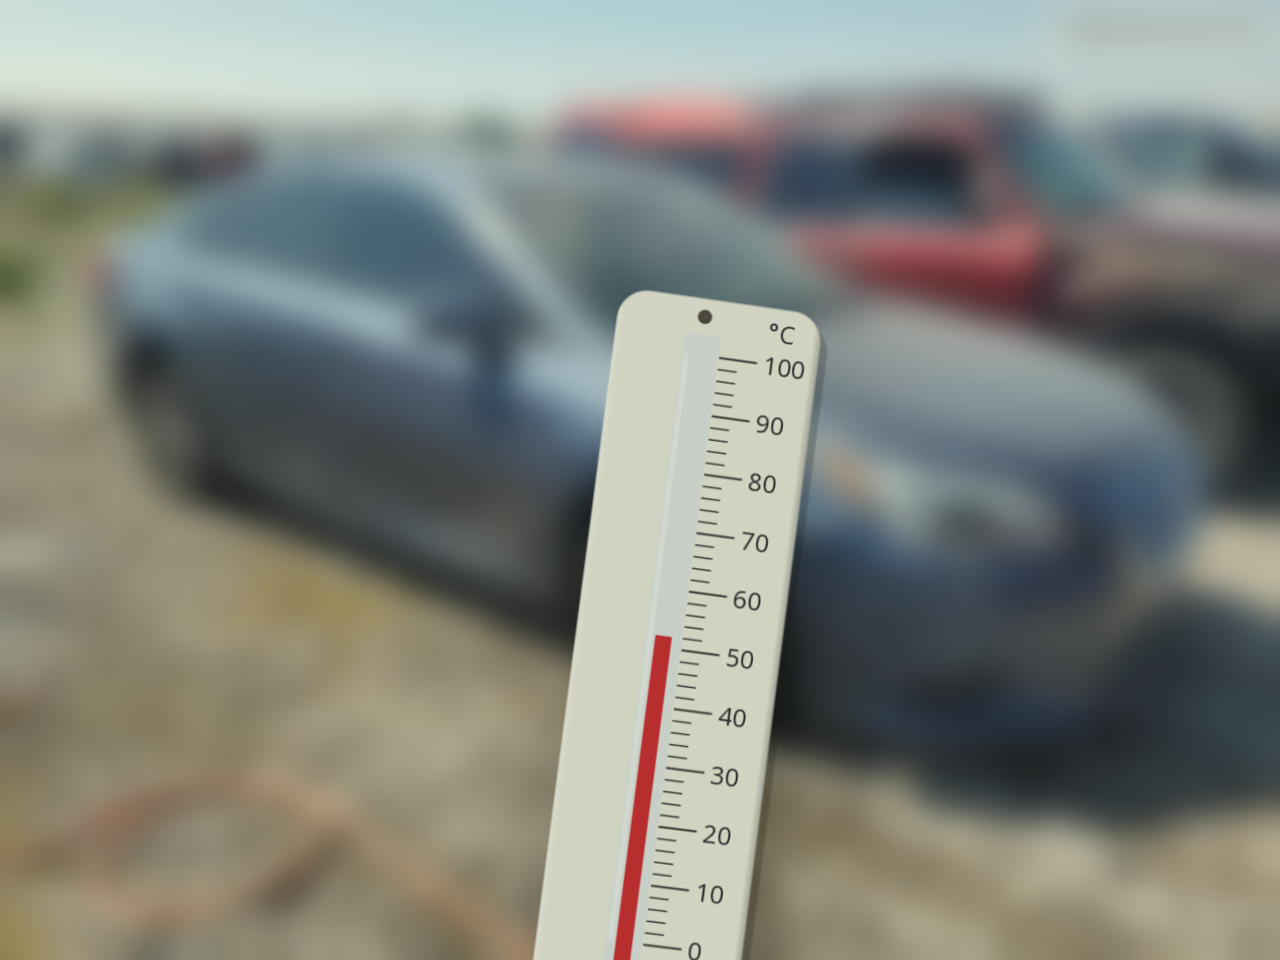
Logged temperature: 52 °C
